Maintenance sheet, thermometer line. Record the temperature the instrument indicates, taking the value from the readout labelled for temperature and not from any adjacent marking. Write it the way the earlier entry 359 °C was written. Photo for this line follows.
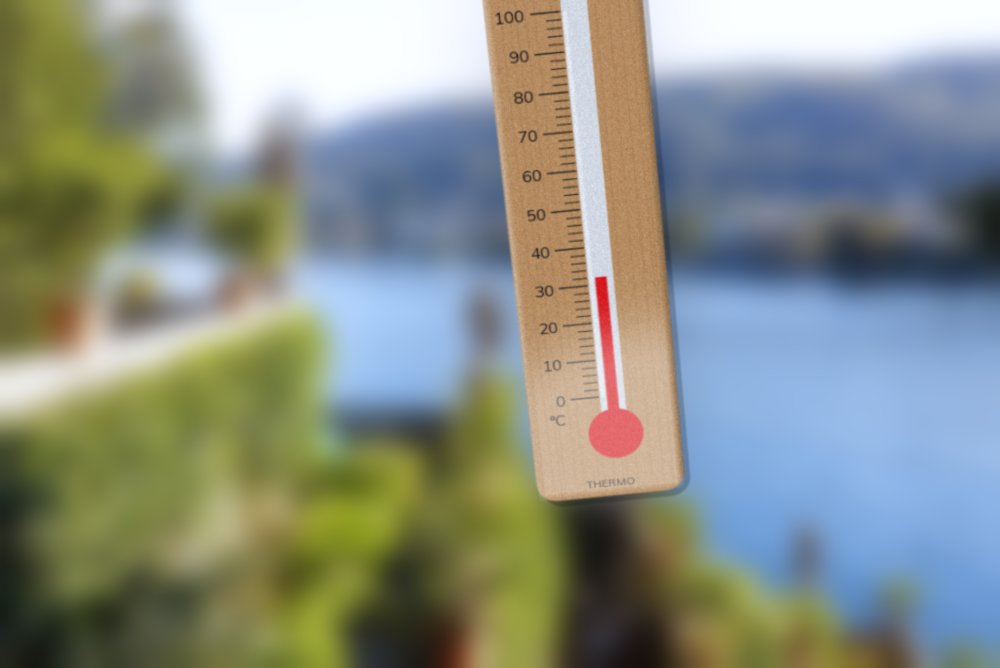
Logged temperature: 32 °C
